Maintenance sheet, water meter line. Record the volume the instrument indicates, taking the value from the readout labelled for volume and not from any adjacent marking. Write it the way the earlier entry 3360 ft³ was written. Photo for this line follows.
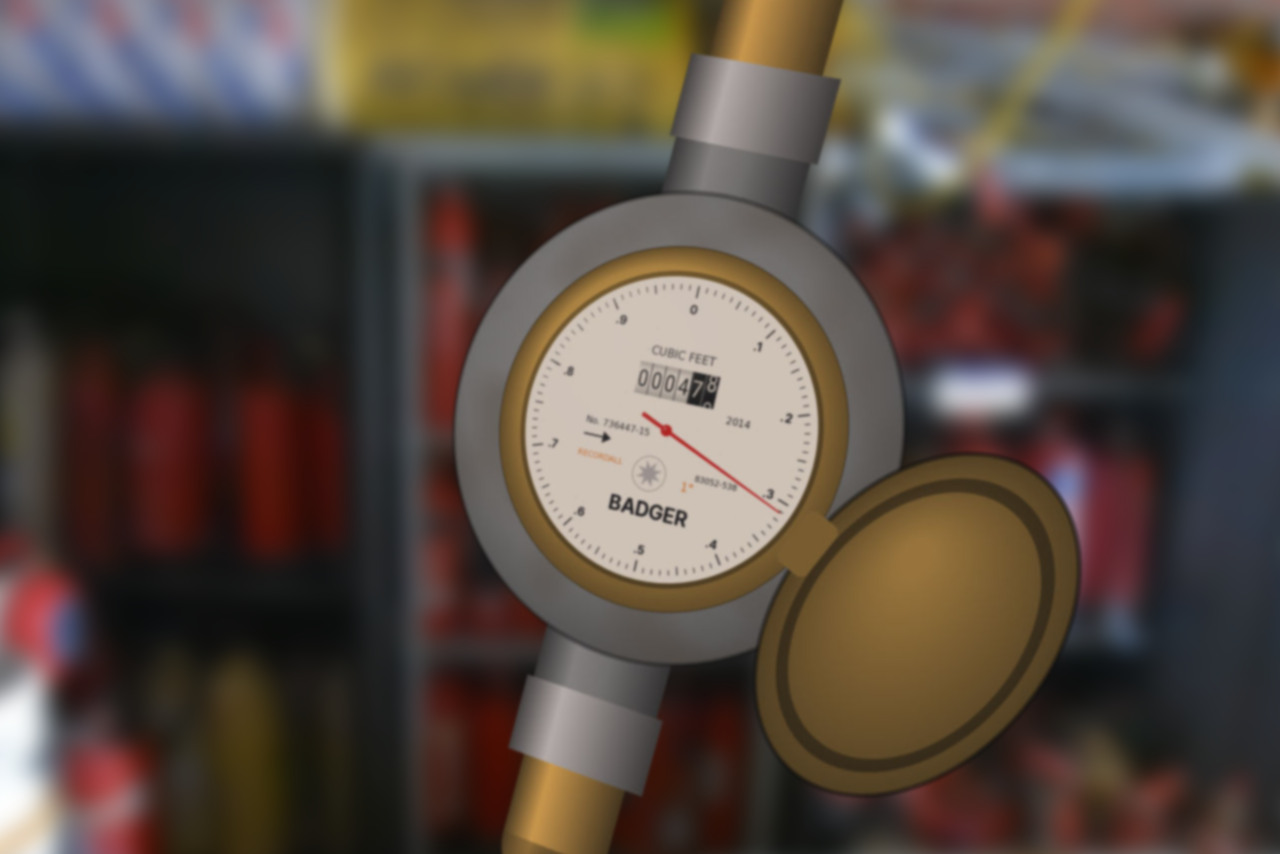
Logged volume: 478.31 ft³
